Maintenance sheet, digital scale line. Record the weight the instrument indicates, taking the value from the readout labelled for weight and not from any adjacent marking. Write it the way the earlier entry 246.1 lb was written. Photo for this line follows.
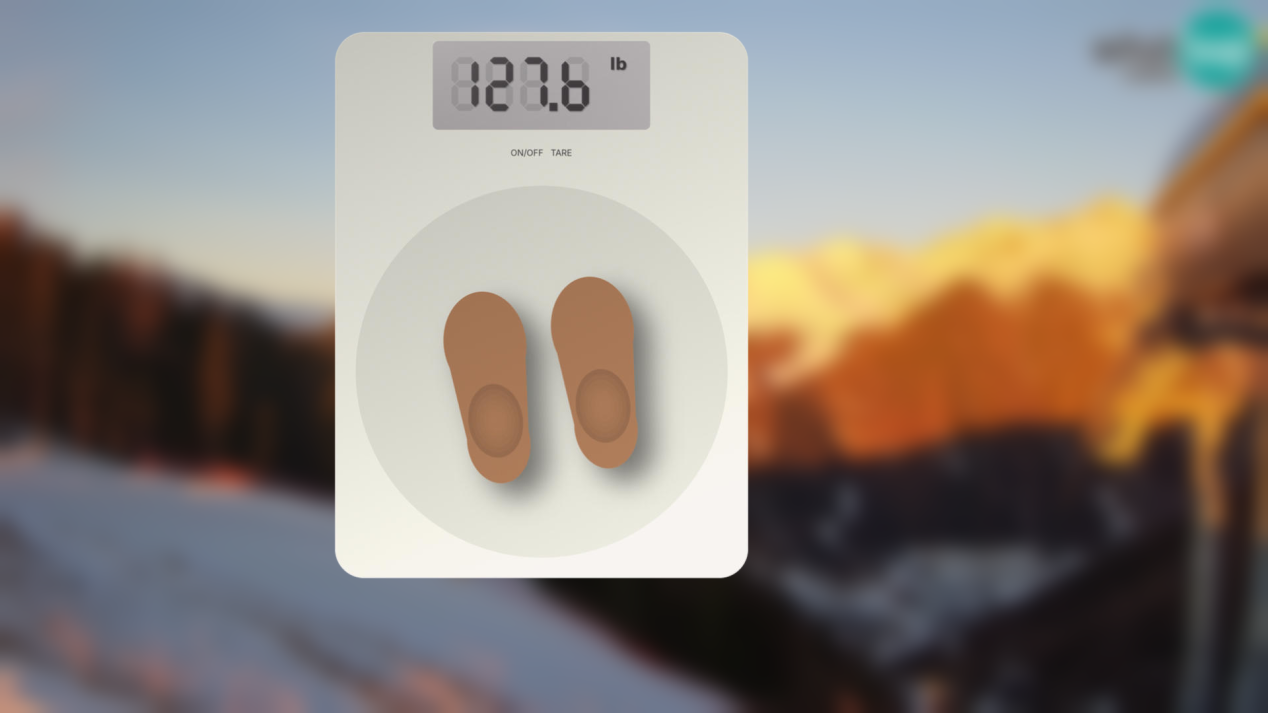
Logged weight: 127.6 lb
